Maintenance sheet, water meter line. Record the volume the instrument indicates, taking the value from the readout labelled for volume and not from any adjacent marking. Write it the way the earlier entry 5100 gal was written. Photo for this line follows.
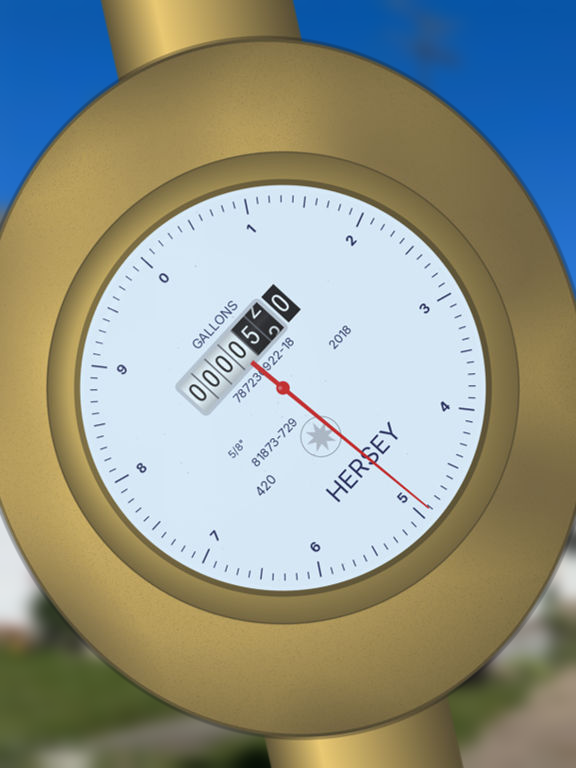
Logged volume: 524.9 gal
